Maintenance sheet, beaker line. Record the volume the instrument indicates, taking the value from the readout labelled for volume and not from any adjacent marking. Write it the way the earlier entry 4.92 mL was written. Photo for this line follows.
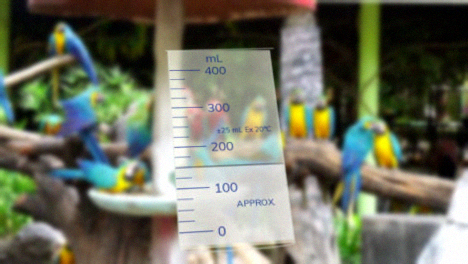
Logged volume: 150 mL
